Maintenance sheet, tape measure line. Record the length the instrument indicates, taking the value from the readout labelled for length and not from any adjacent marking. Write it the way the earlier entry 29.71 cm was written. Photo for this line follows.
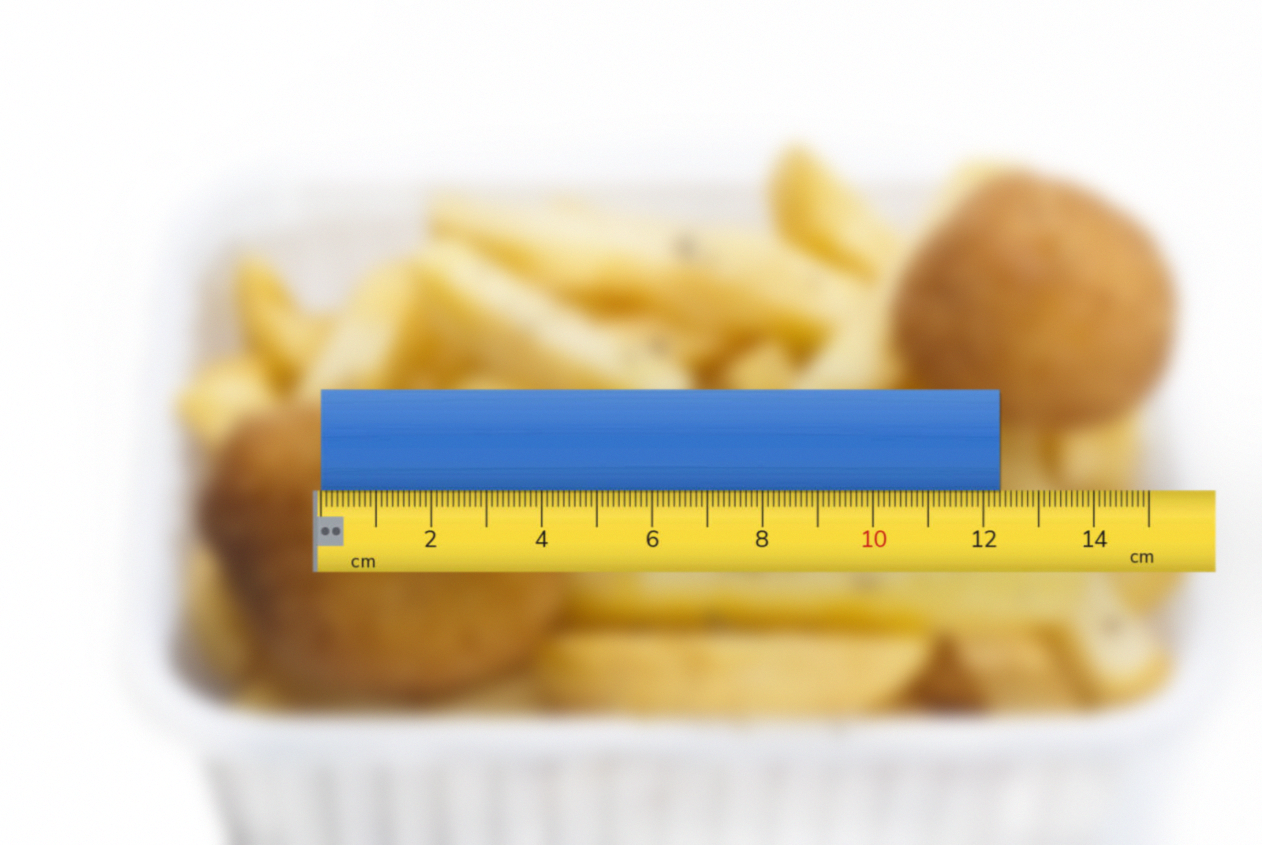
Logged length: 12.3 cm
